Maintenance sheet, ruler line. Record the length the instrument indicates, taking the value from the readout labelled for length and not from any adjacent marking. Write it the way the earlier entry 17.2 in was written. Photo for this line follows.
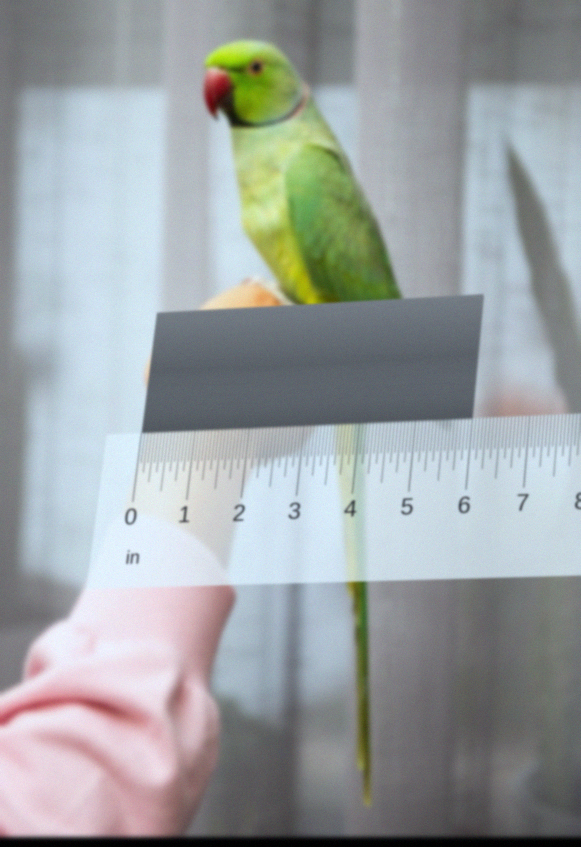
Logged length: 6 in
